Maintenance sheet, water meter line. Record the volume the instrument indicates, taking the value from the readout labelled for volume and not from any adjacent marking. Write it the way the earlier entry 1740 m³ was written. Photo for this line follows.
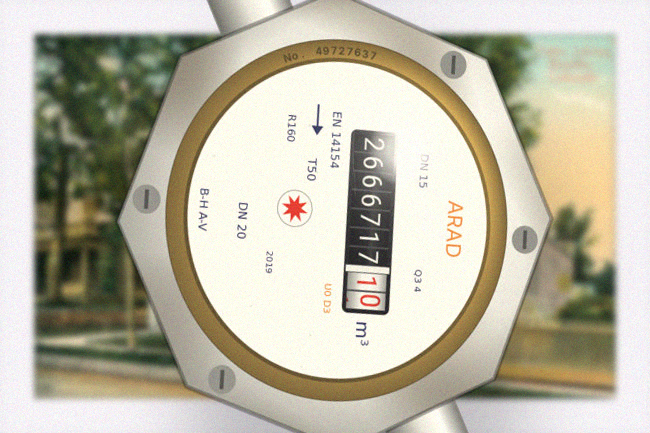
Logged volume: 2666717.10 m³
